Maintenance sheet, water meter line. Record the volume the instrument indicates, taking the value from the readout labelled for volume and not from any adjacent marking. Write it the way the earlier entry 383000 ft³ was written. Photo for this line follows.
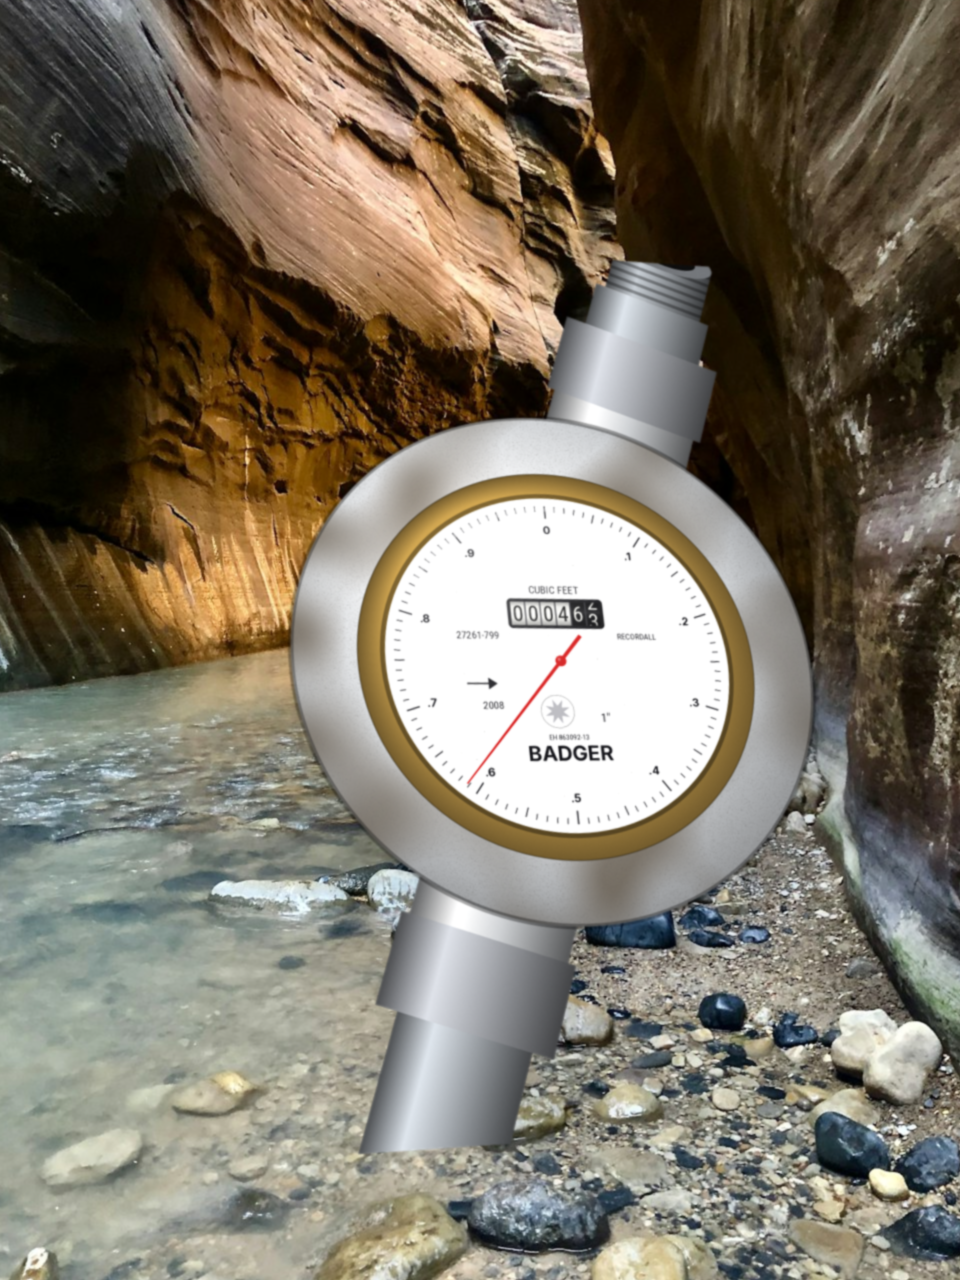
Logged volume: 462.61 ft³
